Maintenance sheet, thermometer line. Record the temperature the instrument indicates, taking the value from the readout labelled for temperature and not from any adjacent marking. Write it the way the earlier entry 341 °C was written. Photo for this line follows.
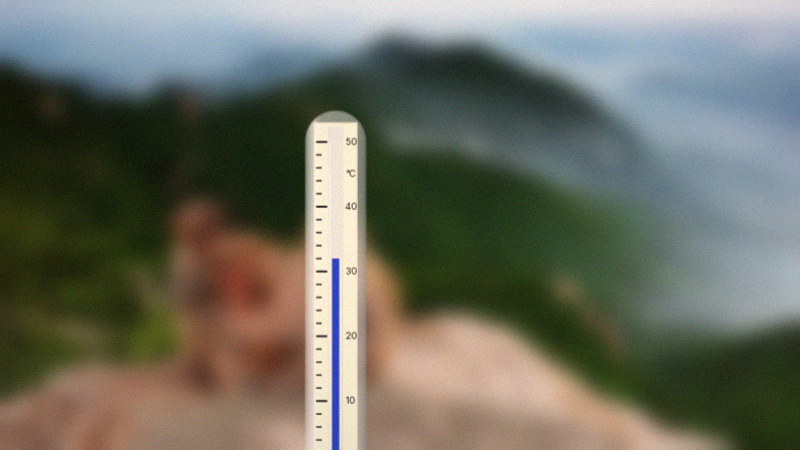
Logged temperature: 32 °C
